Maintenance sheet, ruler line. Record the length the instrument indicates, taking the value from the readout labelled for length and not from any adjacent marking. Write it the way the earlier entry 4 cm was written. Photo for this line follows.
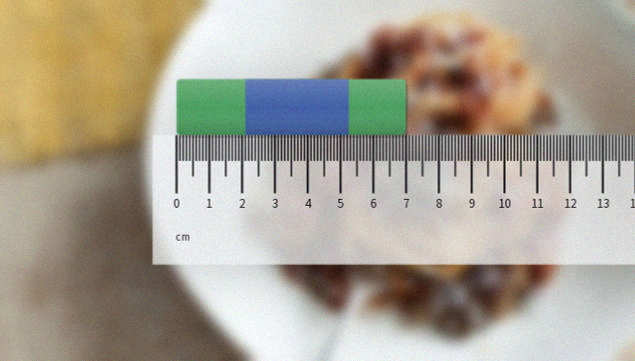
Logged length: 7 cm
